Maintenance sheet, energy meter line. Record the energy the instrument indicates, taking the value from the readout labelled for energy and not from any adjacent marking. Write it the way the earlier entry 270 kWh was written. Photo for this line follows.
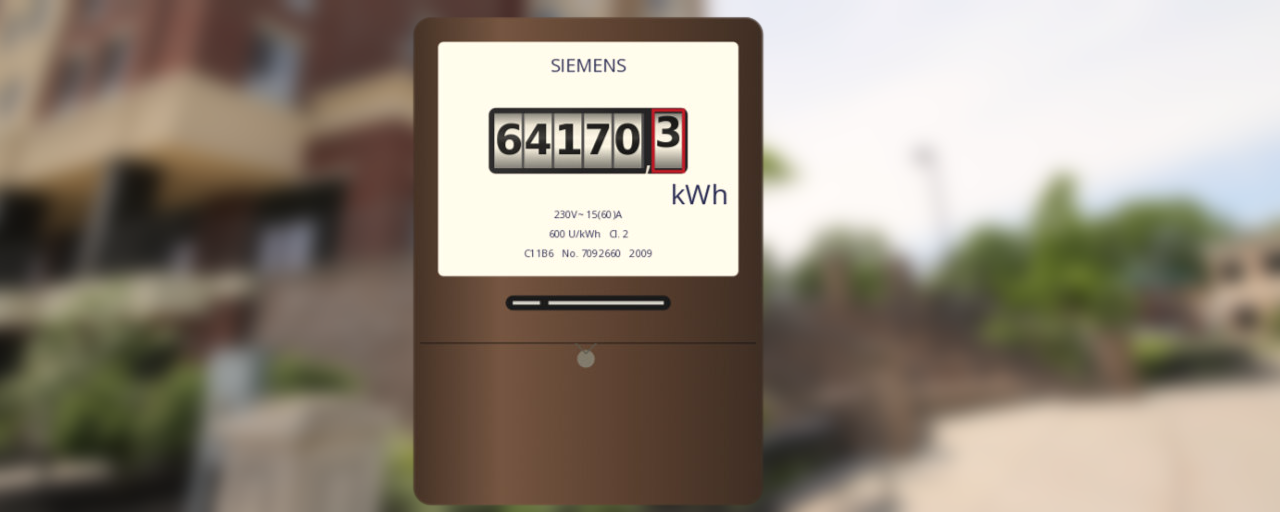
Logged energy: 64170.3 kWh
